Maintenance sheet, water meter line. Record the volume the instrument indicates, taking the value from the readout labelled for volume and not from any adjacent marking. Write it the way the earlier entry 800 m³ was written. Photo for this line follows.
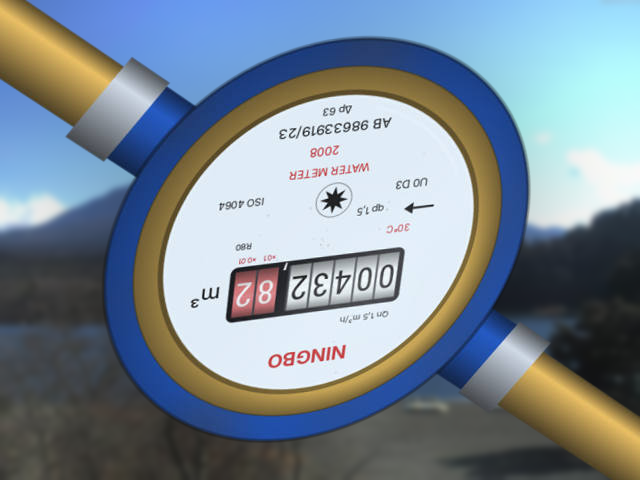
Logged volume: 432.82 m³
